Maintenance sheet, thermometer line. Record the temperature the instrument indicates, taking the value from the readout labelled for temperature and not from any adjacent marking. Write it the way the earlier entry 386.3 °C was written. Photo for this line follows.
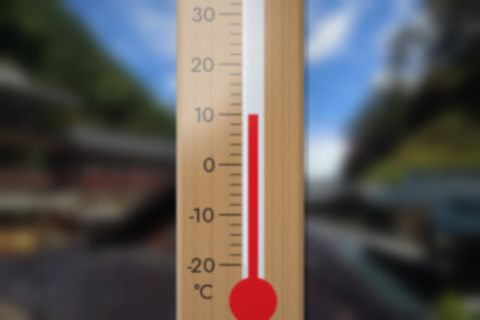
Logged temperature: 10 °C
